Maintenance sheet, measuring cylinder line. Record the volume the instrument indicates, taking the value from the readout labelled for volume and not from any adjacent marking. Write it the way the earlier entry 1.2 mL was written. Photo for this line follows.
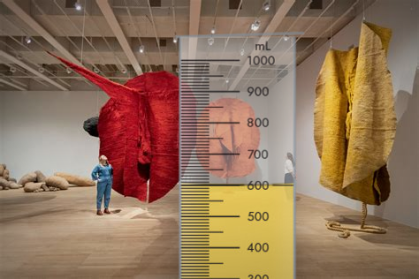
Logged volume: 600 mL
